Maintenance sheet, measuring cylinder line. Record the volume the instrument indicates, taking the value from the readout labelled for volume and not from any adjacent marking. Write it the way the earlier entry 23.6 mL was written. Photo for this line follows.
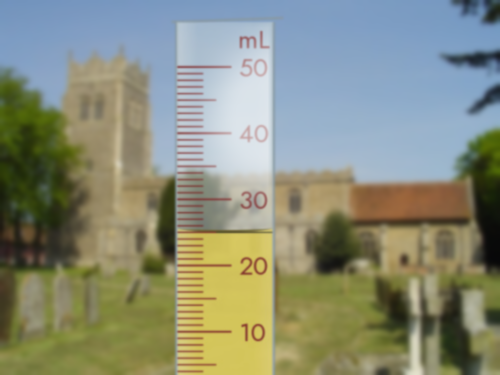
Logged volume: 25 mL
